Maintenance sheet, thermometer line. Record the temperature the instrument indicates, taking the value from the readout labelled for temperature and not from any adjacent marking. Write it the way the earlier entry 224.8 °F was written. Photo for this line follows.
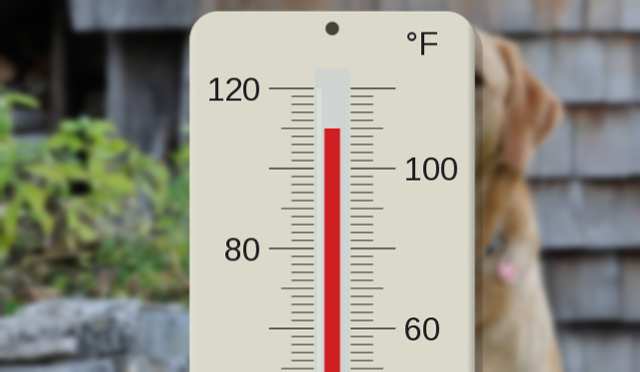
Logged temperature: 110 °F
